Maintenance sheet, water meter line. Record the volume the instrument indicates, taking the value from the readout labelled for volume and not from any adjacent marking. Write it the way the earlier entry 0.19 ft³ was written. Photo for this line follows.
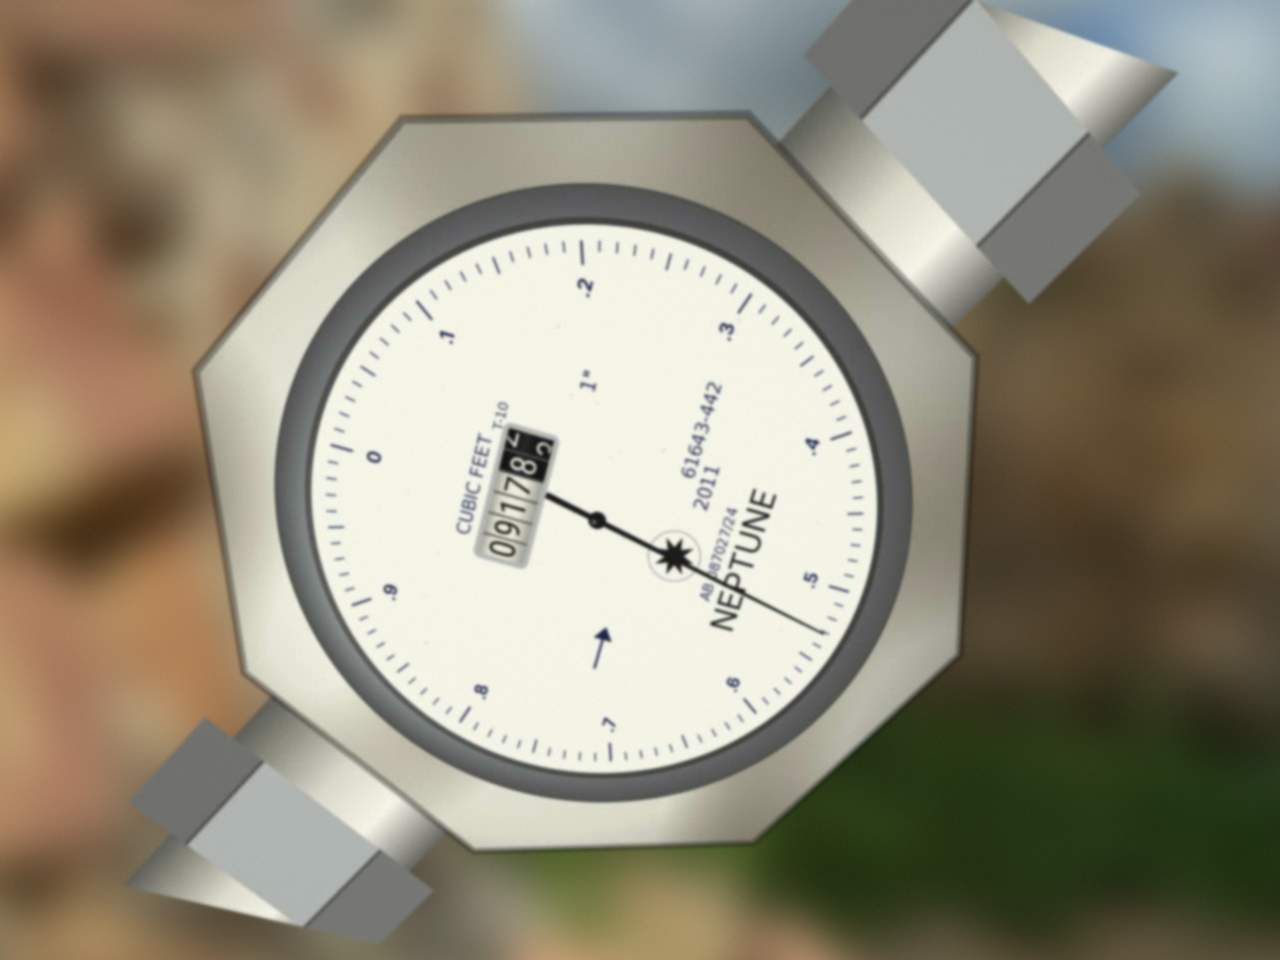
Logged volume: 91782.53 ft³
